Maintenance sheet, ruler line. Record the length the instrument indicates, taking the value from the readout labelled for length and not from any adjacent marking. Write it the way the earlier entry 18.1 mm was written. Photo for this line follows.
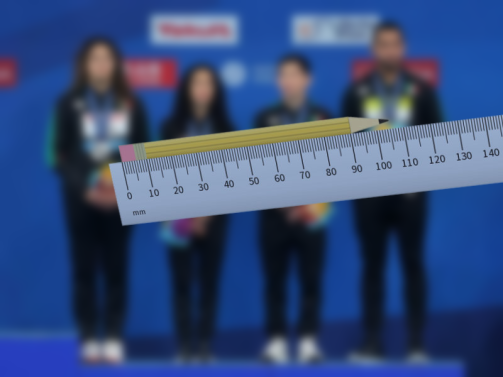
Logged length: 105 mm
